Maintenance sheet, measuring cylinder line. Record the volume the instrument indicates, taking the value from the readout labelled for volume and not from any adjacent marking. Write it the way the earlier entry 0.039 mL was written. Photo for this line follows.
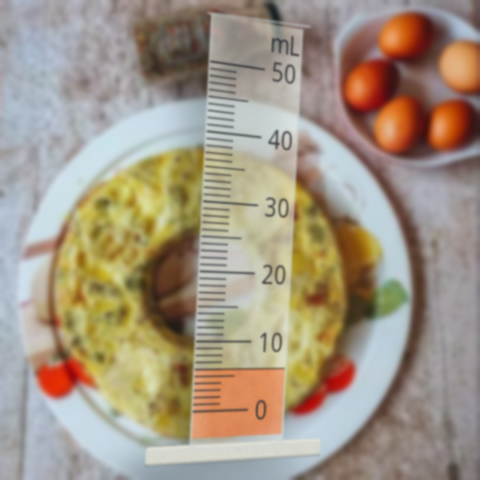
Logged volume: 6 mL
